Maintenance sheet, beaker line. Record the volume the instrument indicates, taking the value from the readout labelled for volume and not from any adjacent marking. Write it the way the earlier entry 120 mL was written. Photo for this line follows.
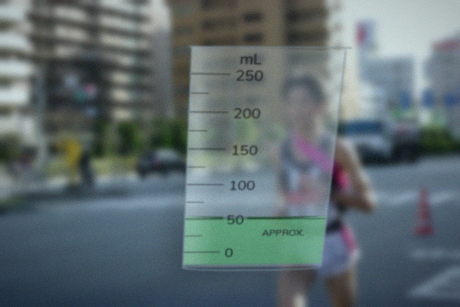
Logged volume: 50 mL
